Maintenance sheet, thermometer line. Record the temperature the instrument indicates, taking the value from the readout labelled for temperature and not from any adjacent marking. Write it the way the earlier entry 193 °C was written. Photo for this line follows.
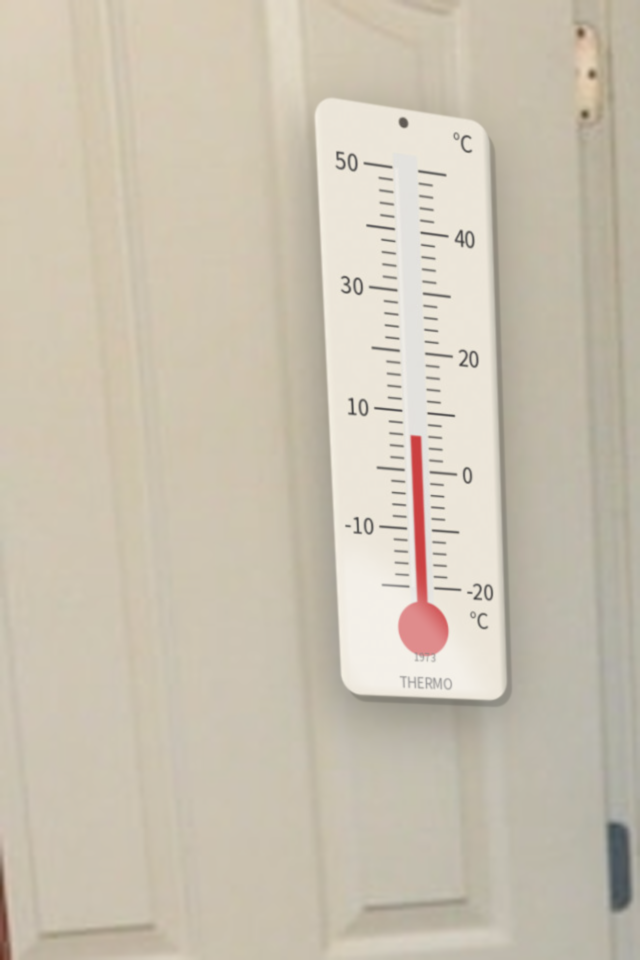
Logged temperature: 6 °C
